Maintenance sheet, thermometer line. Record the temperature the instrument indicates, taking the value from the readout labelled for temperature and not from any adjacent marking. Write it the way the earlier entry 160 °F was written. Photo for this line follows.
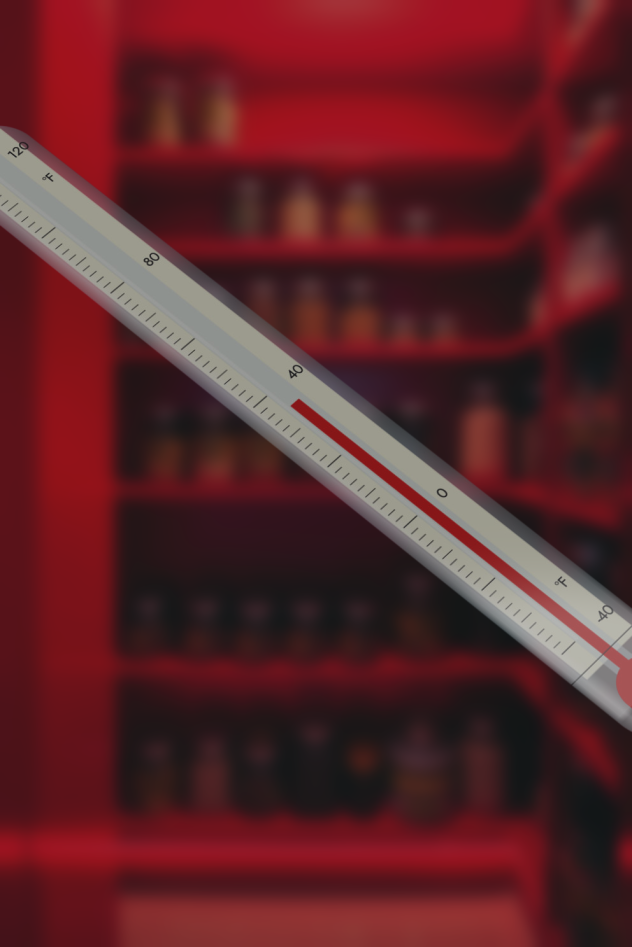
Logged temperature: 35 °F
